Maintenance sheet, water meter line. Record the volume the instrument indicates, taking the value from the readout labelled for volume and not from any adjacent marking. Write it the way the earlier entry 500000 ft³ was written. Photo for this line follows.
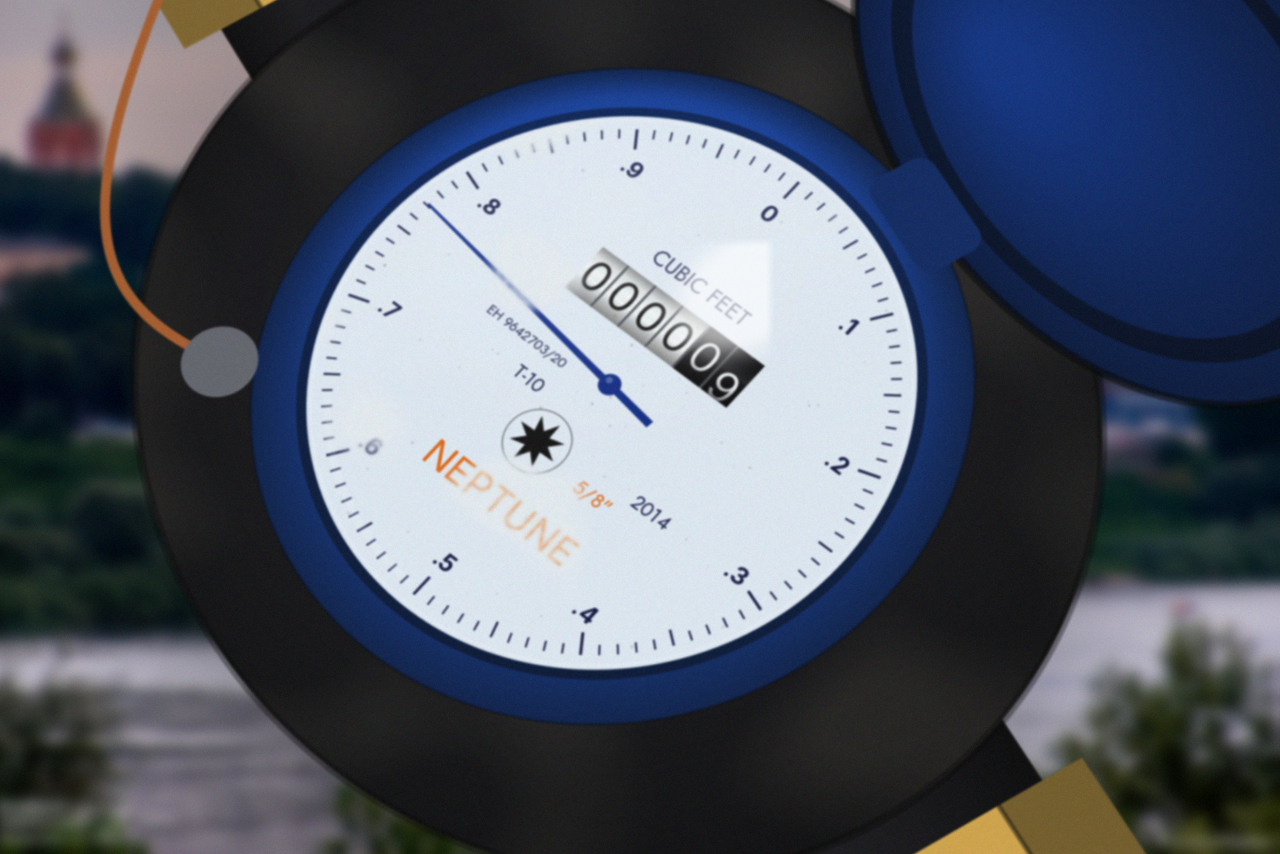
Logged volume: 8.77 ft³
